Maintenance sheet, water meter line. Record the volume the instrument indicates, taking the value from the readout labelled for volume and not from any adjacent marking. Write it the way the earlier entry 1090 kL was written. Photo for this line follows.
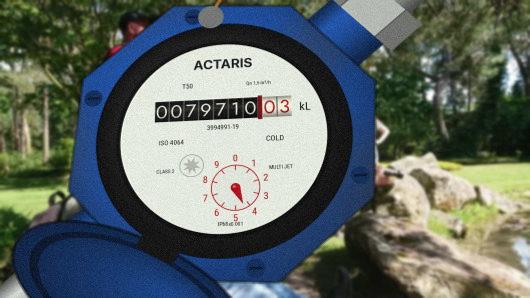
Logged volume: 79710.034 kL
